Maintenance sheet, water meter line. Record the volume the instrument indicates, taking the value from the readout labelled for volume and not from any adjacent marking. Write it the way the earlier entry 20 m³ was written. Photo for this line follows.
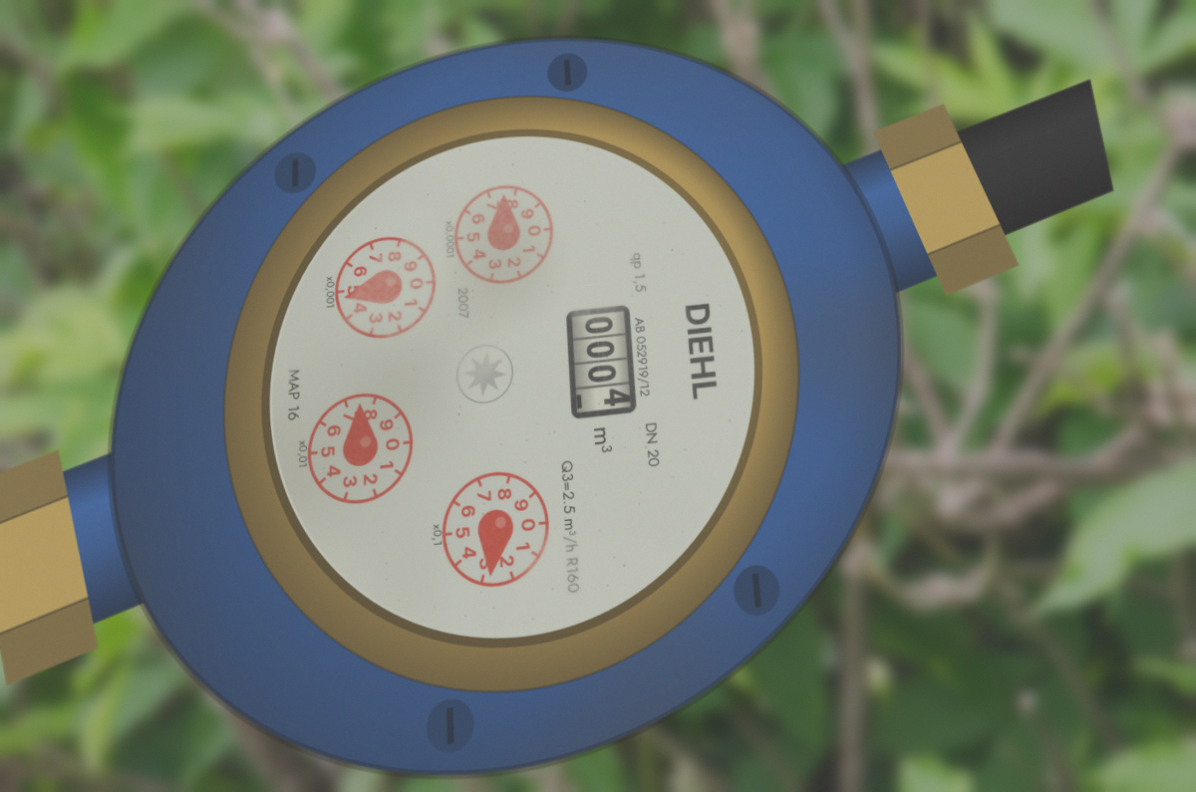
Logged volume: 4.2747 m³
